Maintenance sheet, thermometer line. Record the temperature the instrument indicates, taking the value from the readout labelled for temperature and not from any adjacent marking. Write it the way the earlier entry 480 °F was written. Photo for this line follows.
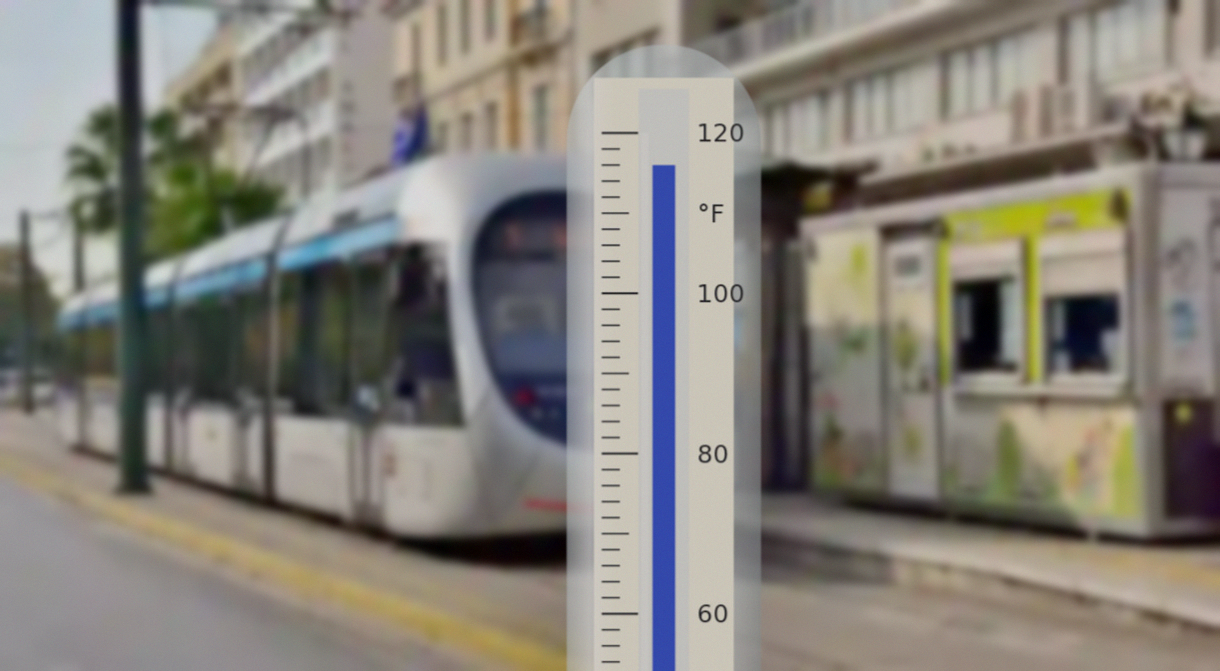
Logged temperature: 116 °F
